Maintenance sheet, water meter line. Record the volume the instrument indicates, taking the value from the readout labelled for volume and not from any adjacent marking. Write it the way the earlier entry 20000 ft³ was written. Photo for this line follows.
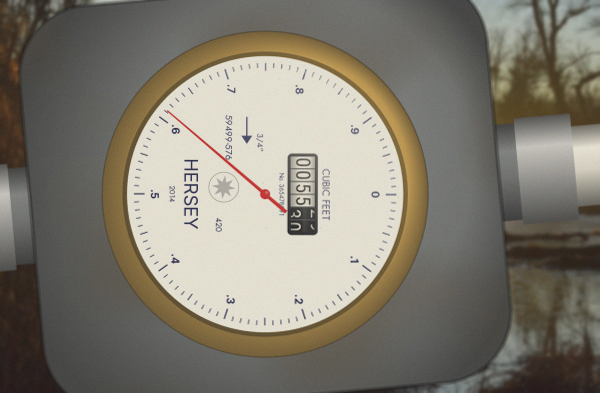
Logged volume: 5529.61 ft³
